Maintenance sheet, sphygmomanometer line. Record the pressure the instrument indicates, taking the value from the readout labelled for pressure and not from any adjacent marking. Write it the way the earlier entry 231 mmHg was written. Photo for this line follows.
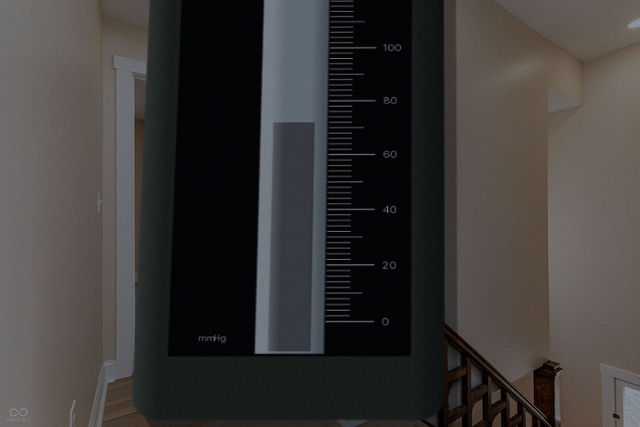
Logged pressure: 72 mmHg
